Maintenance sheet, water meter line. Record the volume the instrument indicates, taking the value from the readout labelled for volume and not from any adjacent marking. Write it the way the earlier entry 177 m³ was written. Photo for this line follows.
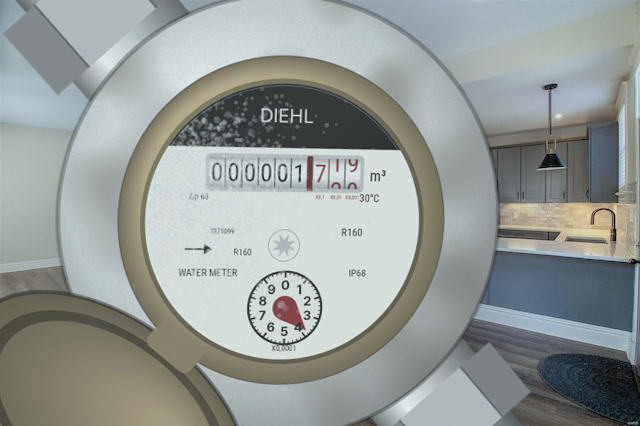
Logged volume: 1.7193 m³
